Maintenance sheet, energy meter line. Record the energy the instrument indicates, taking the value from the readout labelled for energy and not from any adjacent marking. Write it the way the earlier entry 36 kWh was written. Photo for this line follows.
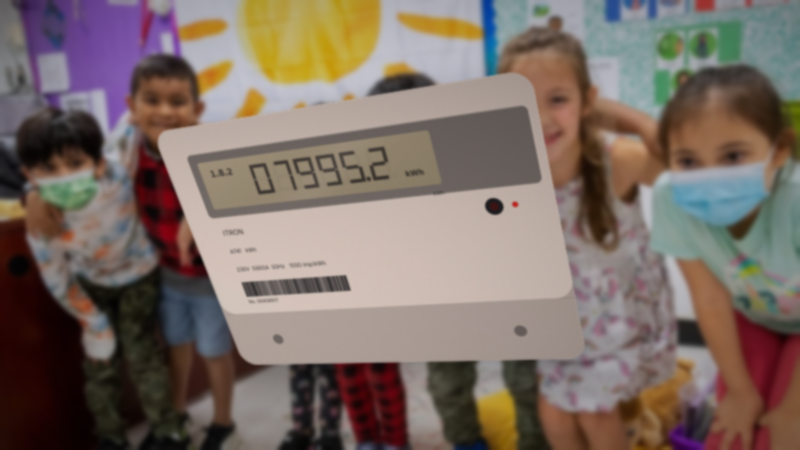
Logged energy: 7995.2 kWh
